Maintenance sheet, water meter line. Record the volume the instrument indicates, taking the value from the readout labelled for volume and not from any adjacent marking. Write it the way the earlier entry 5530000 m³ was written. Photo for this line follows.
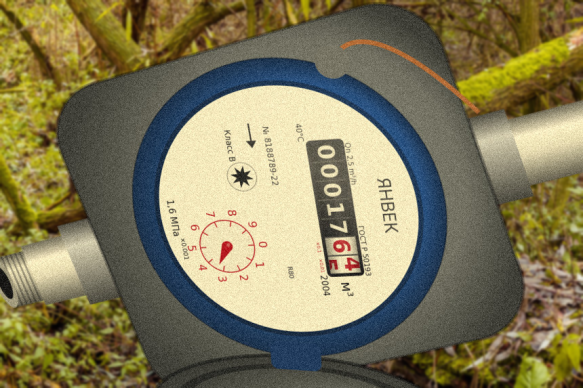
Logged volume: 17.643 m³
